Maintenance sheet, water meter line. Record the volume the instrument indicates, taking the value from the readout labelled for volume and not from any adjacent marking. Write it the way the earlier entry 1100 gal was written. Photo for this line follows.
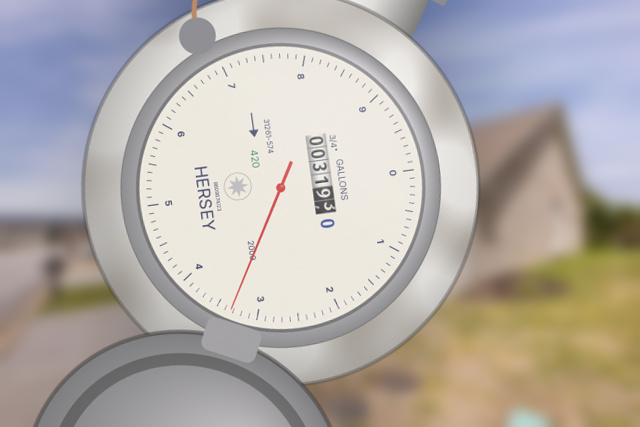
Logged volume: 31933.3 gal
